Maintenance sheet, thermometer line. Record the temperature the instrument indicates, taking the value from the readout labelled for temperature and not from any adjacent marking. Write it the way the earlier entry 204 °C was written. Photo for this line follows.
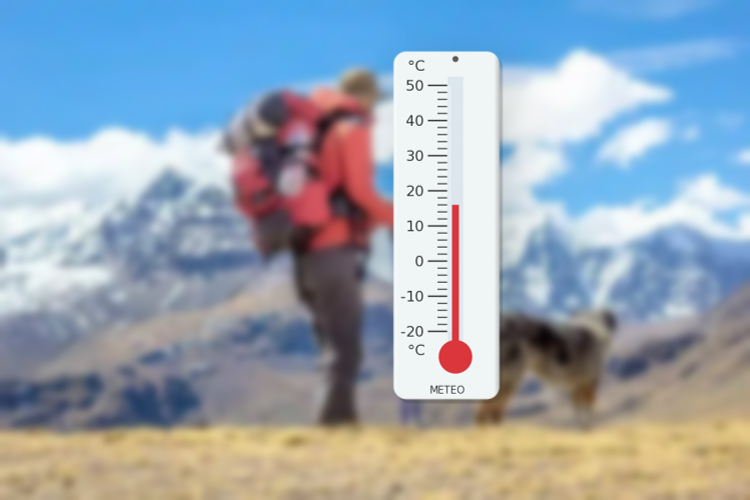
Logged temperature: 16 °C
